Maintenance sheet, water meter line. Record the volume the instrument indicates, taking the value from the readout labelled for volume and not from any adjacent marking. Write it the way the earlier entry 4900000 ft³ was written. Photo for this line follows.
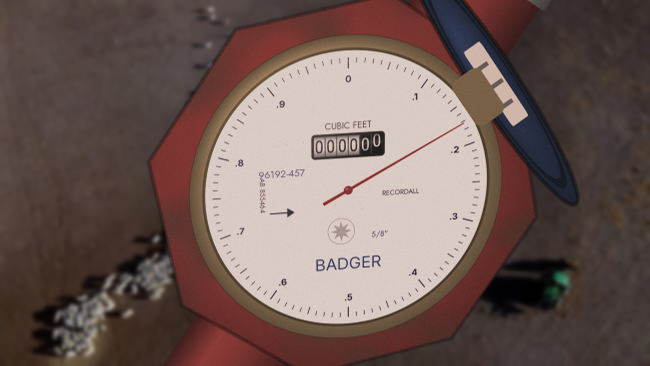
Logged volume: 0.17 ft³
